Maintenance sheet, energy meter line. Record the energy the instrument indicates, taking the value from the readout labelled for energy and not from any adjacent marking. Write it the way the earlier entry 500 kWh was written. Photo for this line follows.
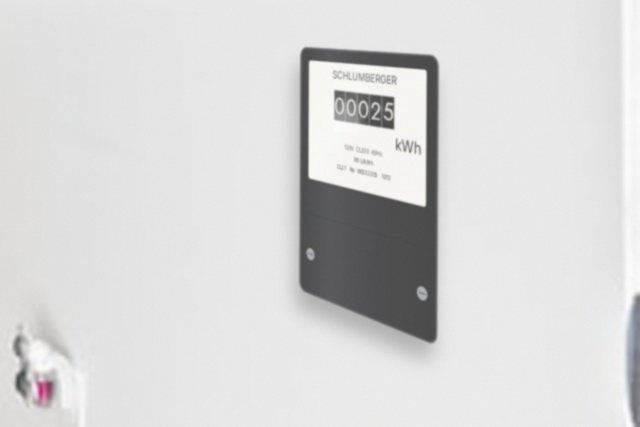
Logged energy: 25 kWh
